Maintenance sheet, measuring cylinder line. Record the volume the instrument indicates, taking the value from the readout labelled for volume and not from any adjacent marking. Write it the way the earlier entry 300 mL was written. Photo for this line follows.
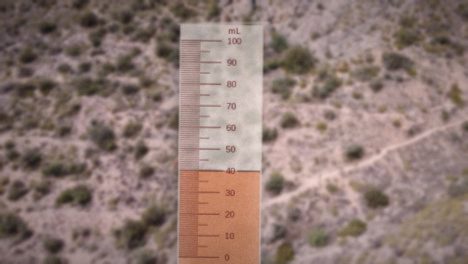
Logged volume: 40 mL
